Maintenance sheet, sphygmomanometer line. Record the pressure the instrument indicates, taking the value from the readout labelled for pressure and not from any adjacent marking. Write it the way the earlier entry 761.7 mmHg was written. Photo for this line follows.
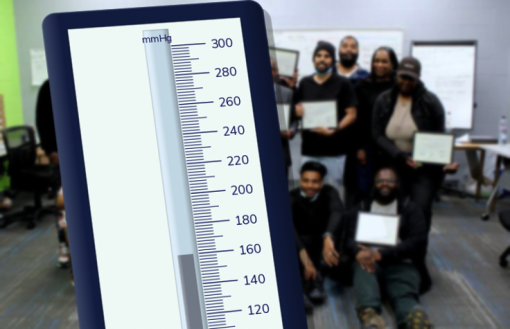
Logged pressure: 160 mmHg
